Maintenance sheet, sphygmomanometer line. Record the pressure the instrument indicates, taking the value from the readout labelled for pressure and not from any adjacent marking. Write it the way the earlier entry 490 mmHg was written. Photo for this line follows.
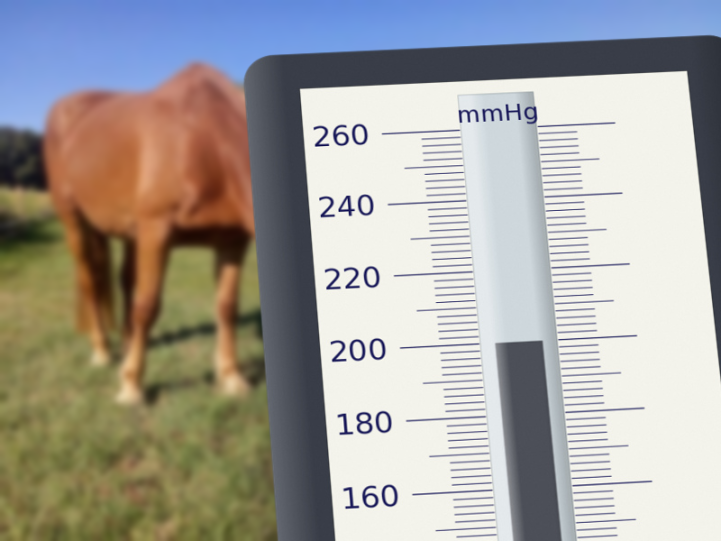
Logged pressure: 200 mmHg
